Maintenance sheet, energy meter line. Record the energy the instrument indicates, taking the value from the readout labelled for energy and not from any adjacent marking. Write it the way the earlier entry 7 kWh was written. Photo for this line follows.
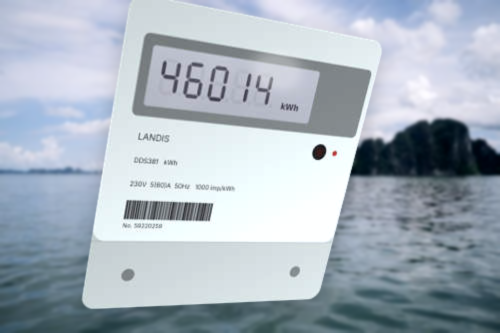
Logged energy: 46014 kWh
